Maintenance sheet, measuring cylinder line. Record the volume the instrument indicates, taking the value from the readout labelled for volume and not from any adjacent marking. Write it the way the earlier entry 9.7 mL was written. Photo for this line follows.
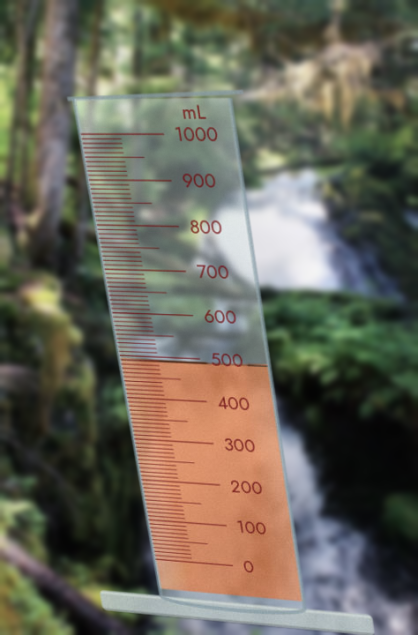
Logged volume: 490 mL
